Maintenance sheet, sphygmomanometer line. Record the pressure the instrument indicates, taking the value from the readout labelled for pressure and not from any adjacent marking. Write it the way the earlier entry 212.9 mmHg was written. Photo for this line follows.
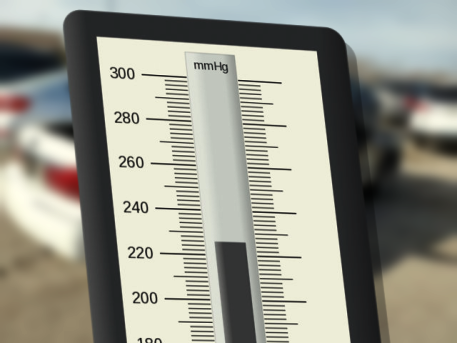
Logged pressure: 226 mmHg
